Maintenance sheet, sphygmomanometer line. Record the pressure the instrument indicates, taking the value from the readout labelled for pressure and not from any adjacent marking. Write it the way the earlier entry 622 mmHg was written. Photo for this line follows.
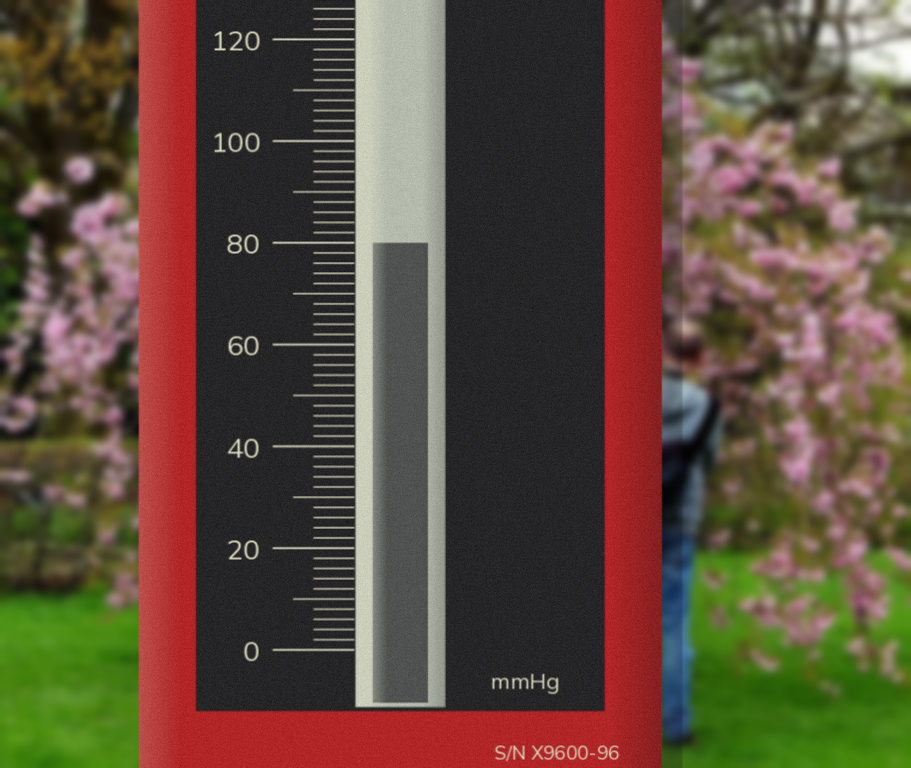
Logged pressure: 80 mmHg
